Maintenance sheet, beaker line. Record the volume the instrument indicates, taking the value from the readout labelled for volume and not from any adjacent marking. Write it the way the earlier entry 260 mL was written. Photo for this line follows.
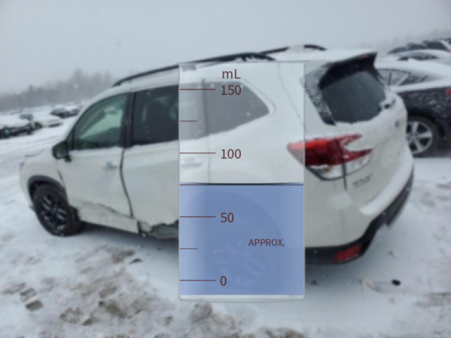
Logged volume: 75 mL
